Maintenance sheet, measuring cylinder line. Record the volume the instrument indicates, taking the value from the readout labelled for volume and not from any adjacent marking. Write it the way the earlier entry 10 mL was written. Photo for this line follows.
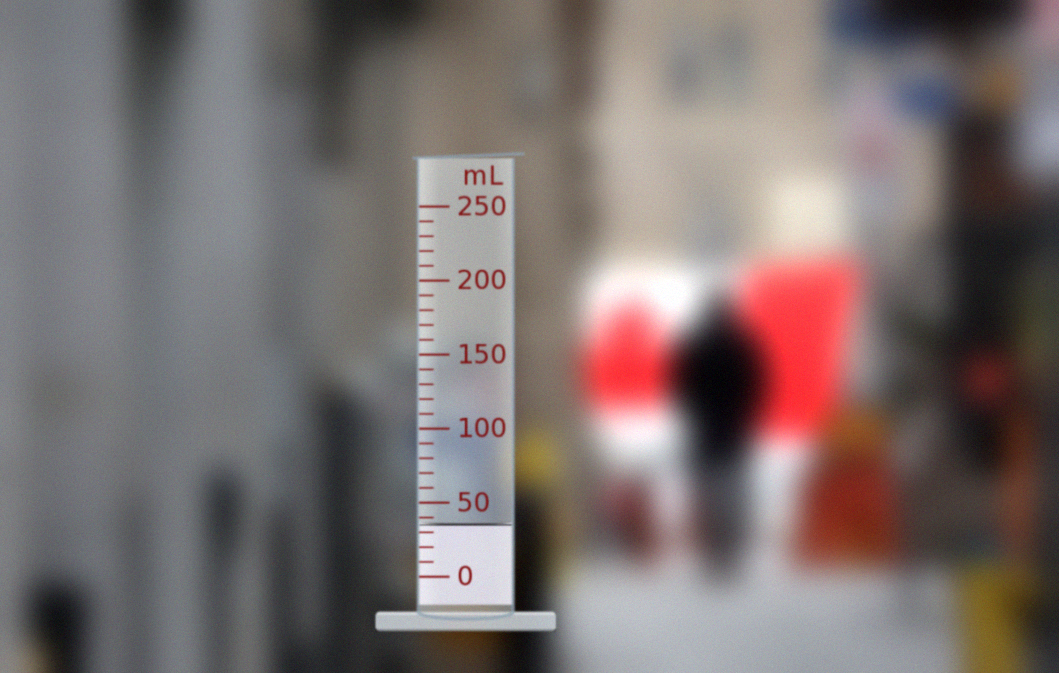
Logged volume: 35 mL
